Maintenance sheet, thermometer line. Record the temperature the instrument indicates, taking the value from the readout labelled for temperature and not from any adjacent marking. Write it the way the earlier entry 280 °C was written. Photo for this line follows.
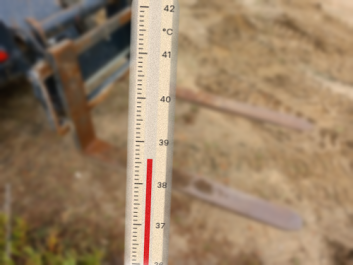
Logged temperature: 38.6 °C
